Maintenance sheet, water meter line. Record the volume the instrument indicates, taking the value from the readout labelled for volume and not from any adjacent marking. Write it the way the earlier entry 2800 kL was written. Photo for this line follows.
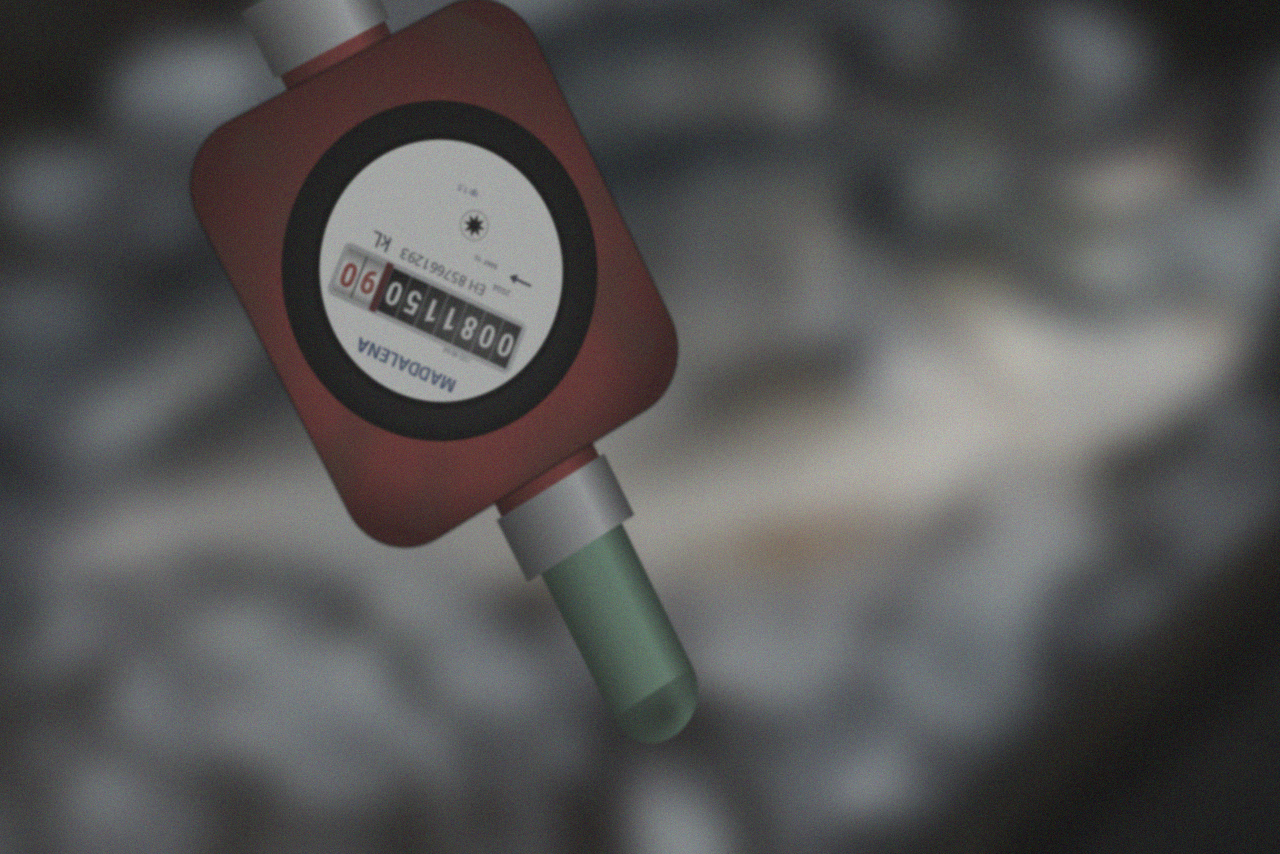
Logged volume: 81150.90 kL
